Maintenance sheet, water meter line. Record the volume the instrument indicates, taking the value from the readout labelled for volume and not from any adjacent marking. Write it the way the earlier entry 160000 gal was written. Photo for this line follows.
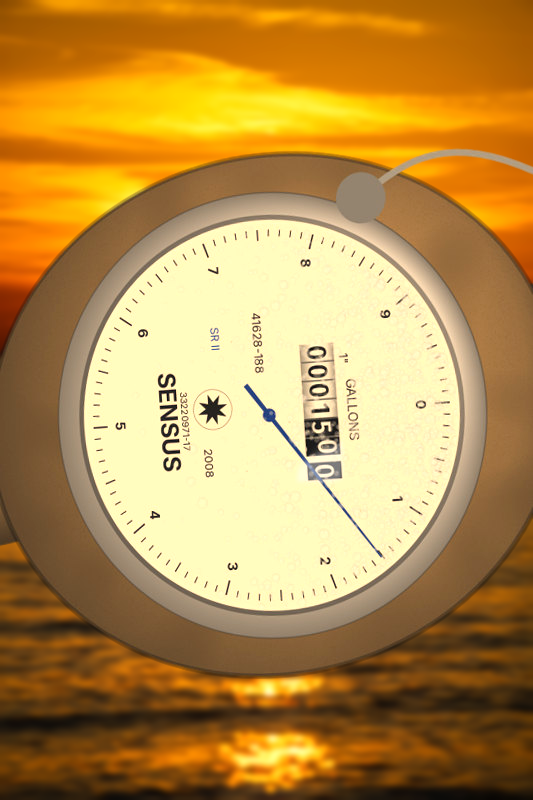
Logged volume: 1501.5 gal
